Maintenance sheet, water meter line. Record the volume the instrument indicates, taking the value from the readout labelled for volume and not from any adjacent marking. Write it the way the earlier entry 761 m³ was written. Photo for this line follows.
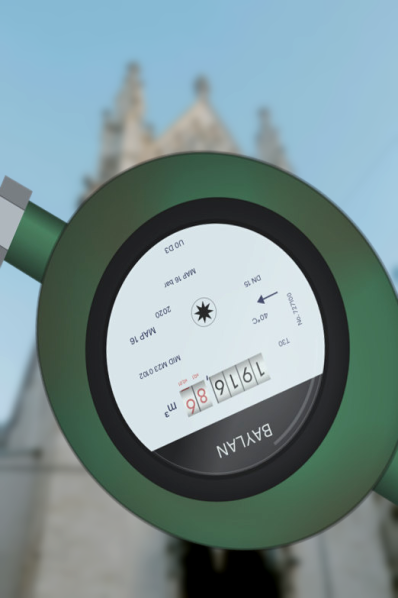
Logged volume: 1916.86 m³
